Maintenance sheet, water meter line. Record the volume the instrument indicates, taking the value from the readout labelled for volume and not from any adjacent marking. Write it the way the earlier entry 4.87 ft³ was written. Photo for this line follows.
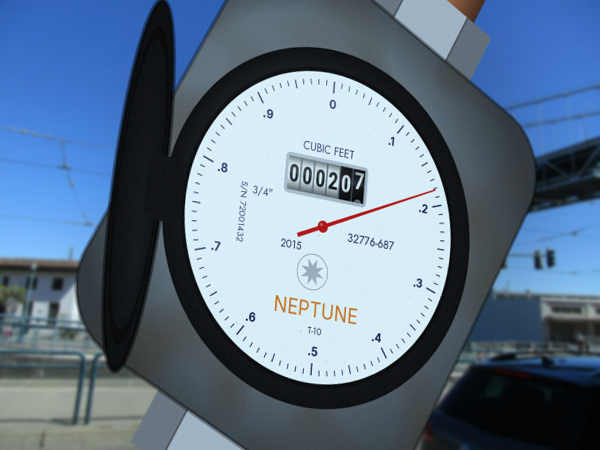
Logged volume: 207.18 ft³
